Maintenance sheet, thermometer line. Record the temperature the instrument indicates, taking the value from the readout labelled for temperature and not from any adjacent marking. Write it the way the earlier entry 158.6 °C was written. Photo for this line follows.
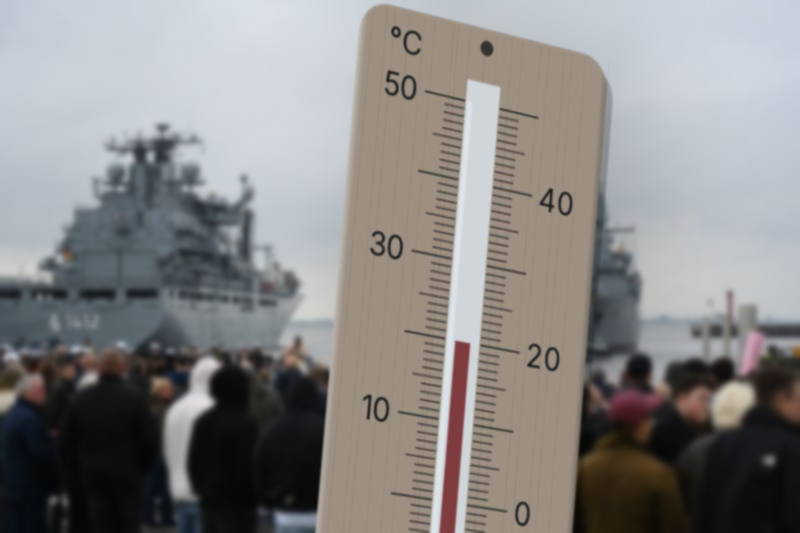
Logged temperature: 20 °C
